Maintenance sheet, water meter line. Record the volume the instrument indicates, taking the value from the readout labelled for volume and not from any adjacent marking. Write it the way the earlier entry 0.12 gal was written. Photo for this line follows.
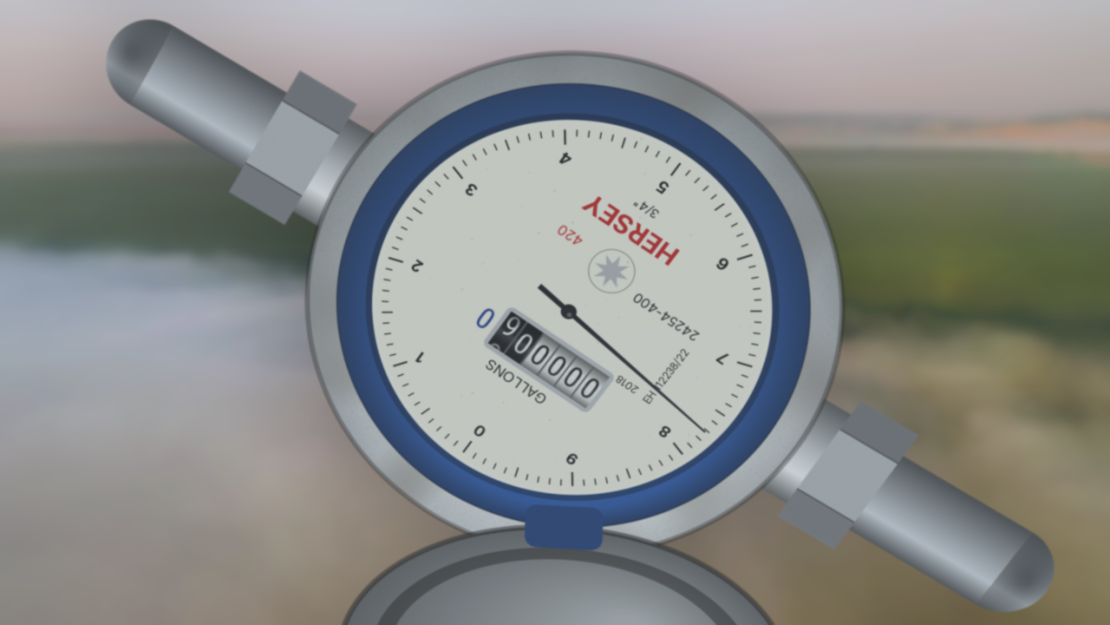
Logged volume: 57.7 gal
